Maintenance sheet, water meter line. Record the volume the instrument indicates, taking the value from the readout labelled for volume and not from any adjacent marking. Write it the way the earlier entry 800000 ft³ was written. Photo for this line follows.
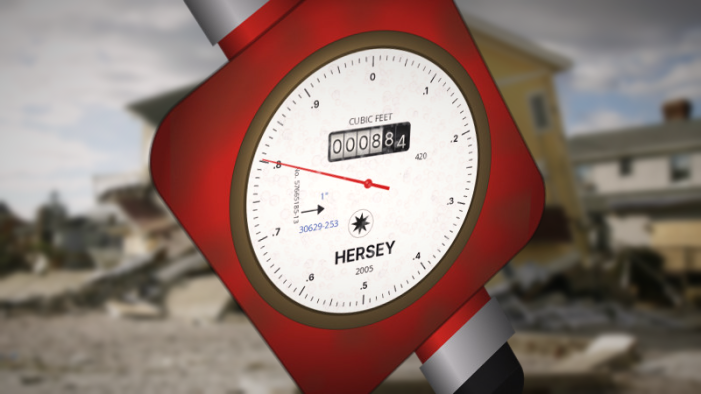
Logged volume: 883.80 ft³
